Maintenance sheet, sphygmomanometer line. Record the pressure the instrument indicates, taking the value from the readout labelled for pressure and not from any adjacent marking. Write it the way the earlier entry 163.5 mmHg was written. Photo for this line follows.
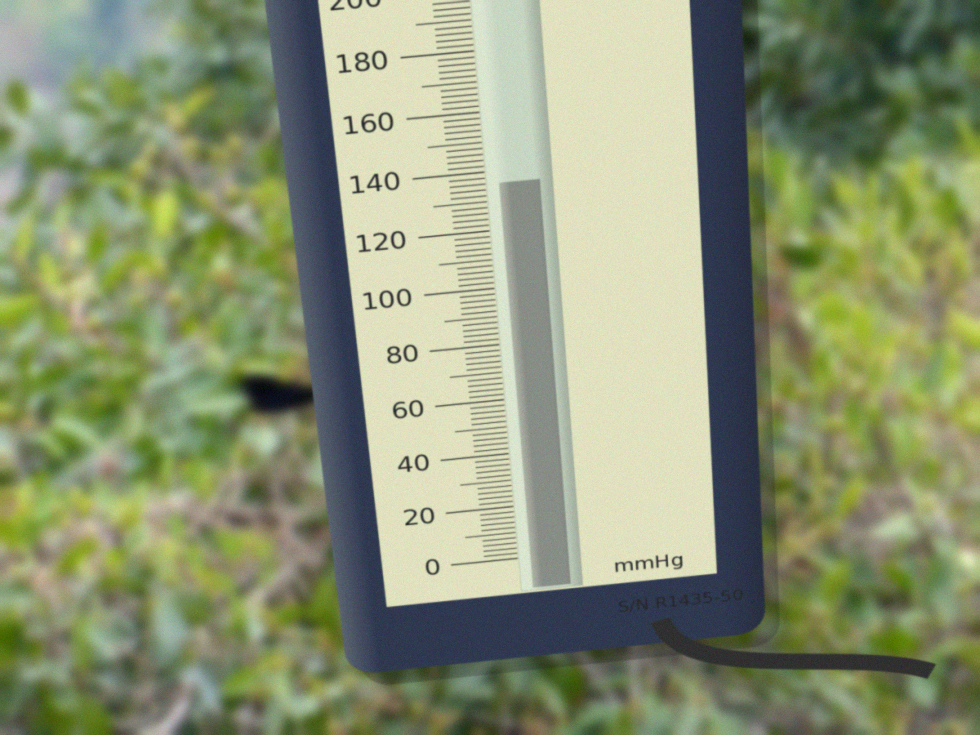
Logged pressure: 136 mmHg
